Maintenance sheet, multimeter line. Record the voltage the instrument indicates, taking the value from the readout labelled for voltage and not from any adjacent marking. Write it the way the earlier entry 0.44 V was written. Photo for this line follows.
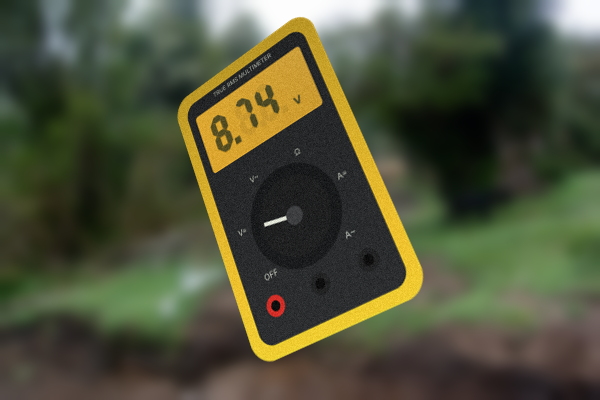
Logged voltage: 8.74 V
